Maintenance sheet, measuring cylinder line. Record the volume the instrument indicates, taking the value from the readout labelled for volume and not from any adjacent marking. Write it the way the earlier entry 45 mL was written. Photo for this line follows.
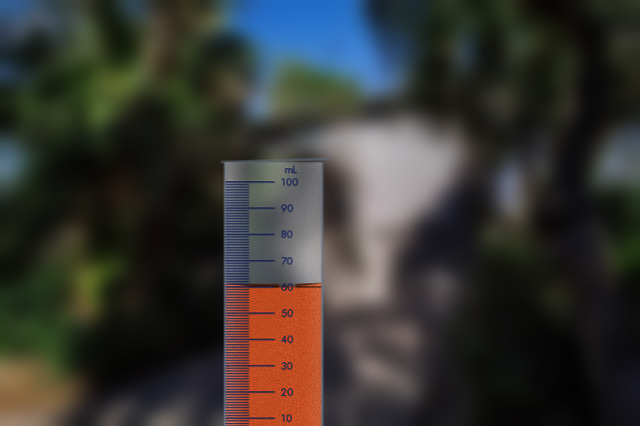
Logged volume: 60 mL
